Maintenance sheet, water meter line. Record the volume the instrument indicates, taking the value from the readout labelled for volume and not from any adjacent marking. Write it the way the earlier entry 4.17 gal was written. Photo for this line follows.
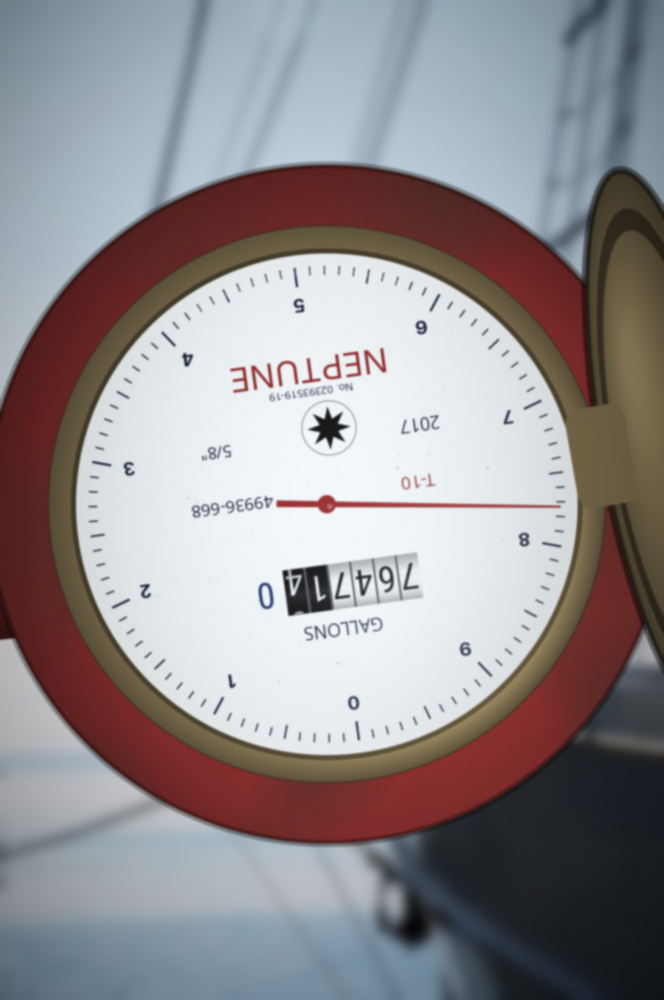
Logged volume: 7647137.7 gal
